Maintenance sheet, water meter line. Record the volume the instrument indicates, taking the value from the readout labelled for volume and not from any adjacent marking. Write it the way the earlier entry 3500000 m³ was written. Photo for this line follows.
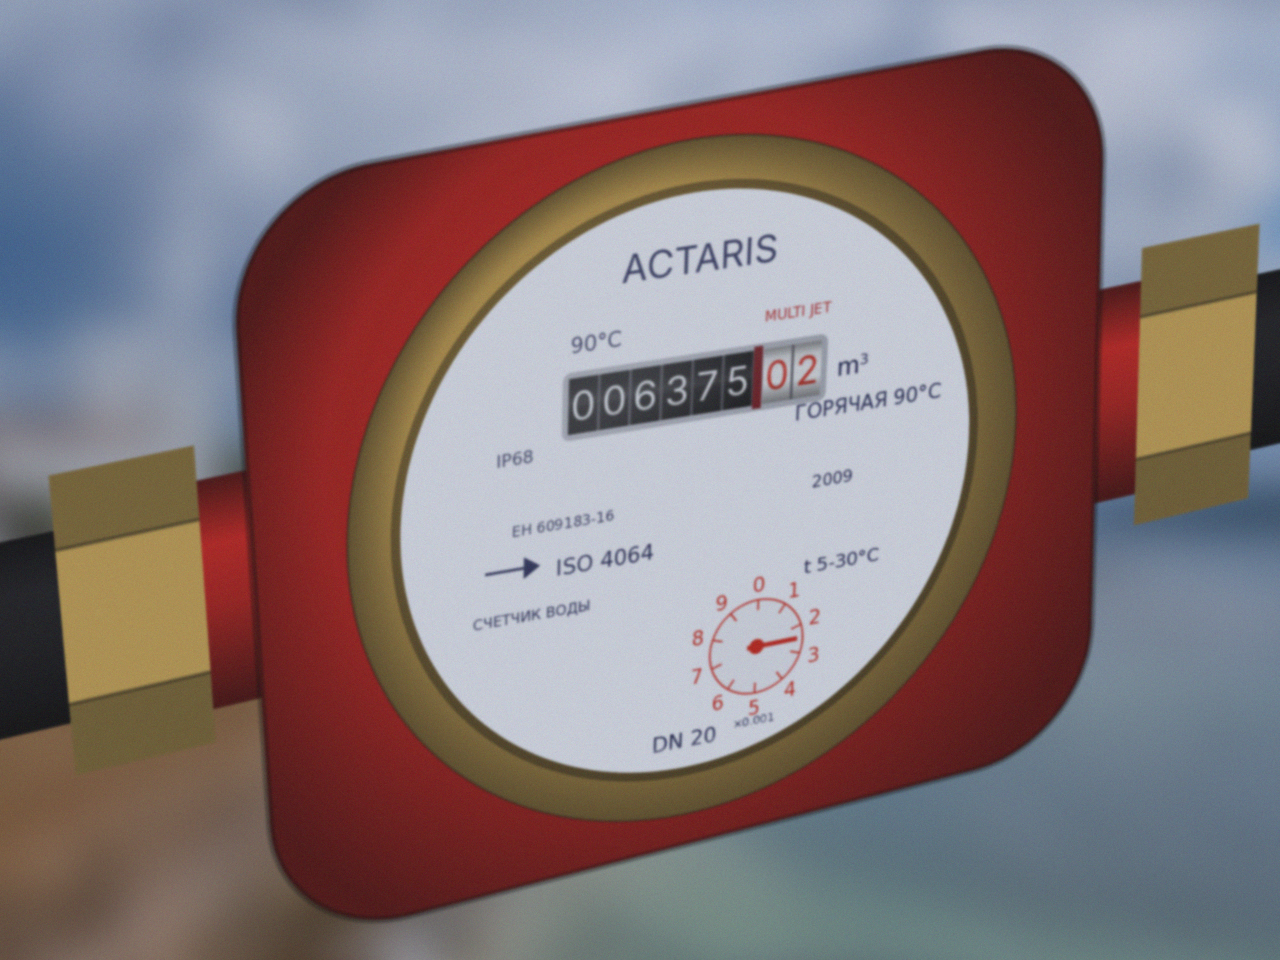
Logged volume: 6375.022 m³
